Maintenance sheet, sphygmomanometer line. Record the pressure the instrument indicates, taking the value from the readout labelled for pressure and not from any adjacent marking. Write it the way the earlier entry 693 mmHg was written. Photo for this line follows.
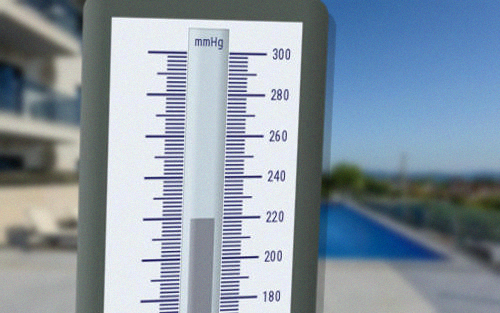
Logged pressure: 220 mmHg
